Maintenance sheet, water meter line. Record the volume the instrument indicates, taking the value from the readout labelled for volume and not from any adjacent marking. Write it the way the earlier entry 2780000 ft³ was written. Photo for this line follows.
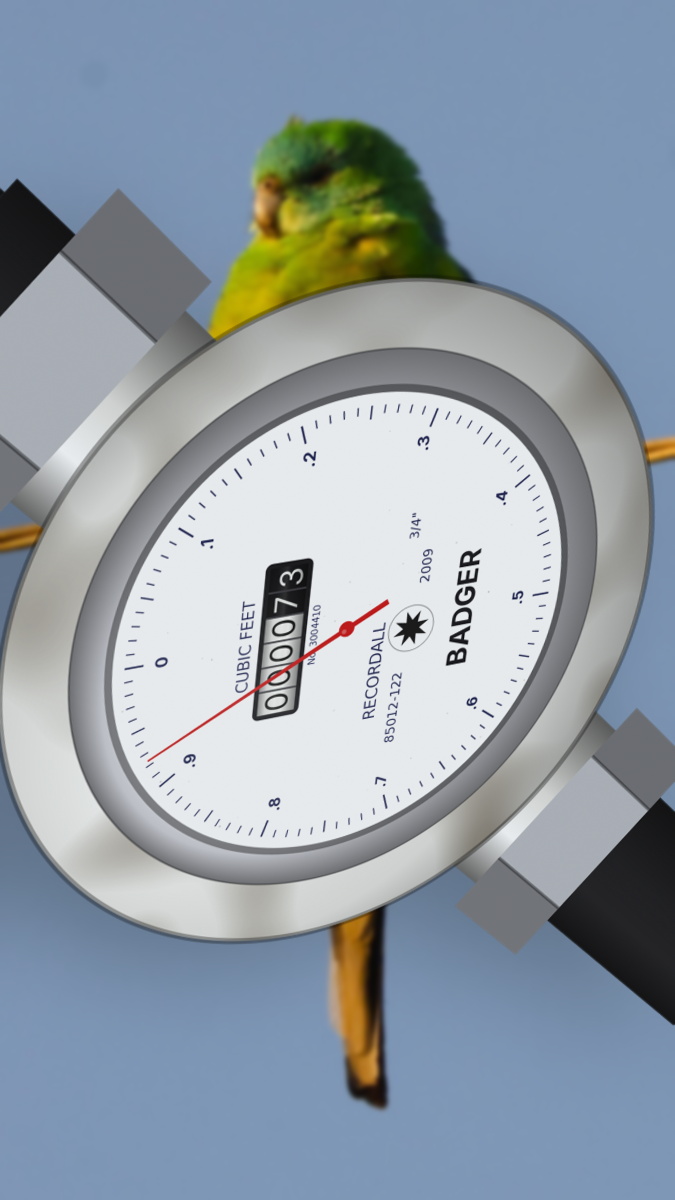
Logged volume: 72.92 ft³
